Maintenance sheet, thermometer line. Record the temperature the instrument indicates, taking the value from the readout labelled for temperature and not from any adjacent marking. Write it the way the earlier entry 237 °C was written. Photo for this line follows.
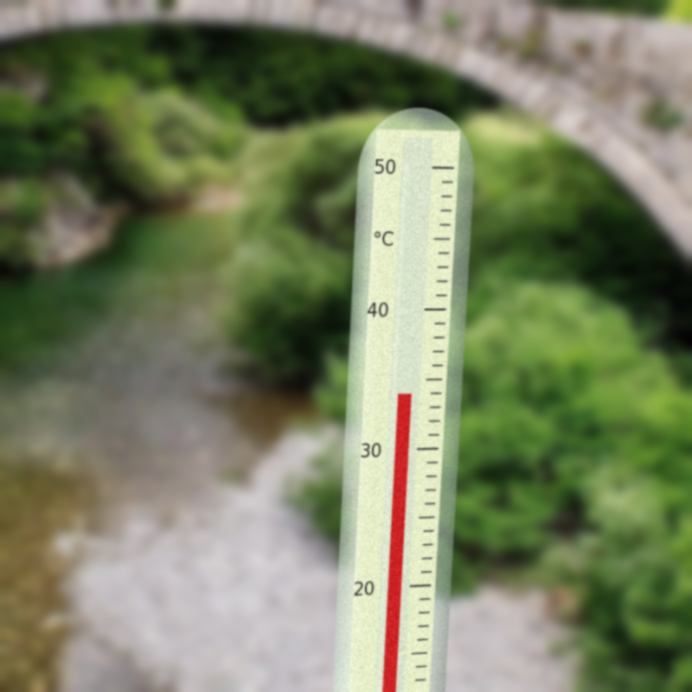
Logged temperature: 34 °C
